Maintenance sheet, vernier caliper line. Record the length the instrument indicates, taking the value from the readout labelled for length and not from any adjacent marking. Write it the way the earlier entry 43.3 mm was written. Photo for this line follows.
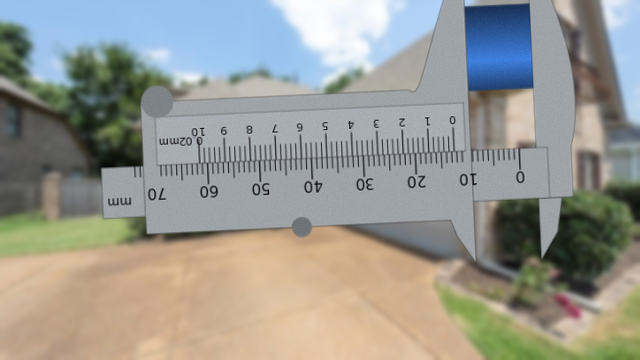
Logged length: 12.5 mm
